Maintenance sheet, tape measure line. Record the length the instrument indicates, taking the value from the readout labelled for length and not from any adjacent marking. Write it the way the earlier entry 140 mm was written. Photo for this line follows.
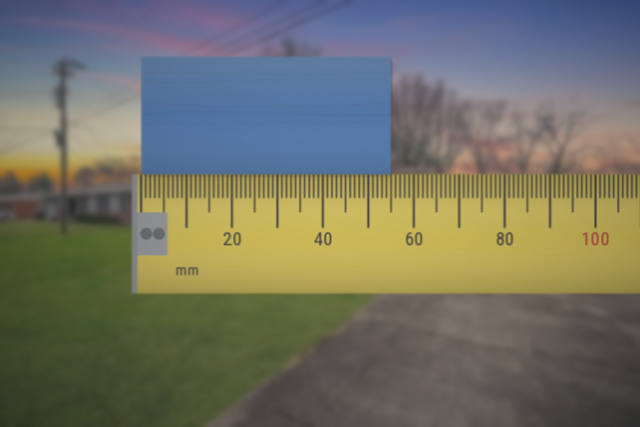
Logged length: 55 mm
